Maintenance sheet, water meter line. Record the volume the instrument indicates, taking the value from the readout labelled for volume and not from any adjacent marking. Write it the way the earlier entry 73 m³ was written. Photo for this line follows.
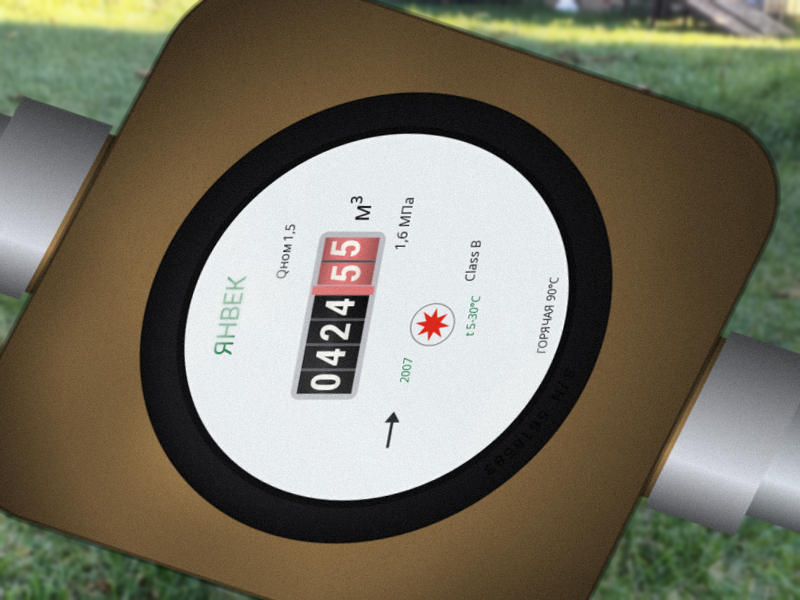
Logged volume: 424.55 m³
